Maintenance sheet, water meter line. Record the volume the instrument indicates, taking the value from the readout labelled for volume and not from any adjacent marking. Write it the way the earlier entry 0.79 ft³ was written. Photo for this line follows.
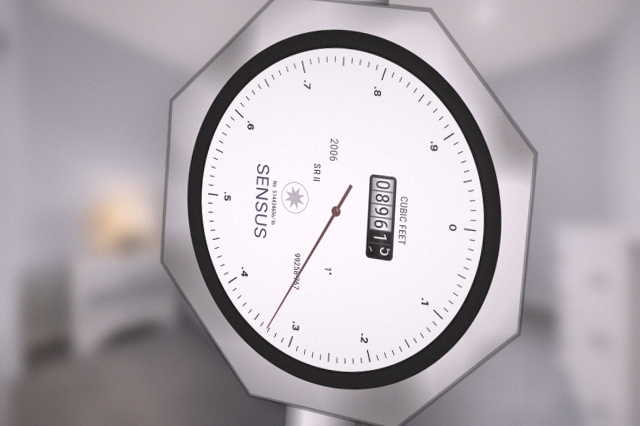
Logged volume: 89615.33 ft³
